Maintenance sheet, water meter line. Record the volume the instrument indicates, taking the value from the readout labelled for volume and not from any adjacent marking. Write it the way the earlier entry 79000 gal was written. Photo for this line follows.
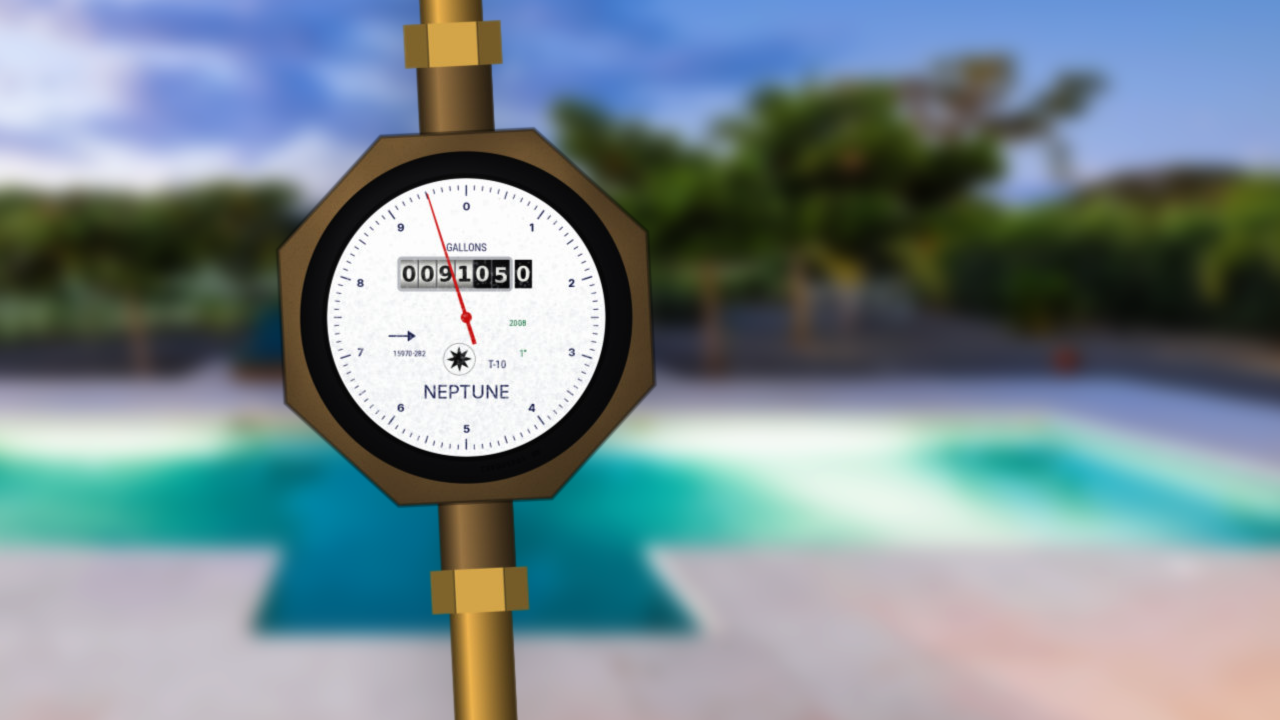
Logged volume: 91049.5 gal
